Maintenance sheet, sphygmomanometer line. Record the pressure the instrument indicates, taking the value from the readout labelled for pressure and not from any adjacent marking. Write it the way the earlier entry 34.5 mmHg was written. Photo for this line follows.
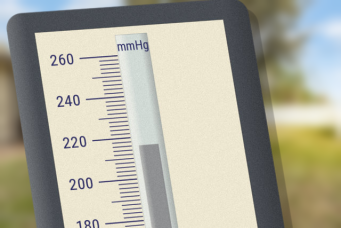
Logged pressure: 216 mmHg
